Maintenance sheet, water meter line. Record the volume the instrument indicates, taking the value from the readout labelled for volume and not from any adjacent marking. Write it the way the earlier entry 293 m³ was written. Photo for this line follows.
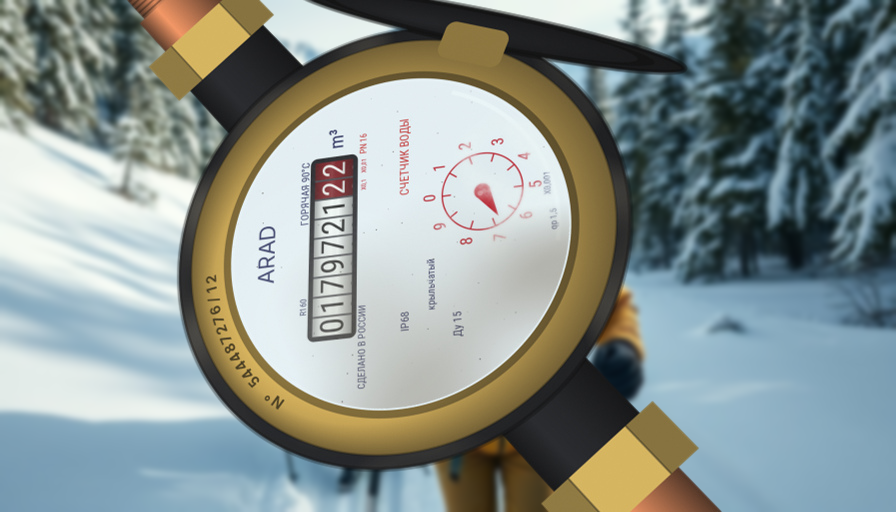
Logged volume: 179721.226 m³
